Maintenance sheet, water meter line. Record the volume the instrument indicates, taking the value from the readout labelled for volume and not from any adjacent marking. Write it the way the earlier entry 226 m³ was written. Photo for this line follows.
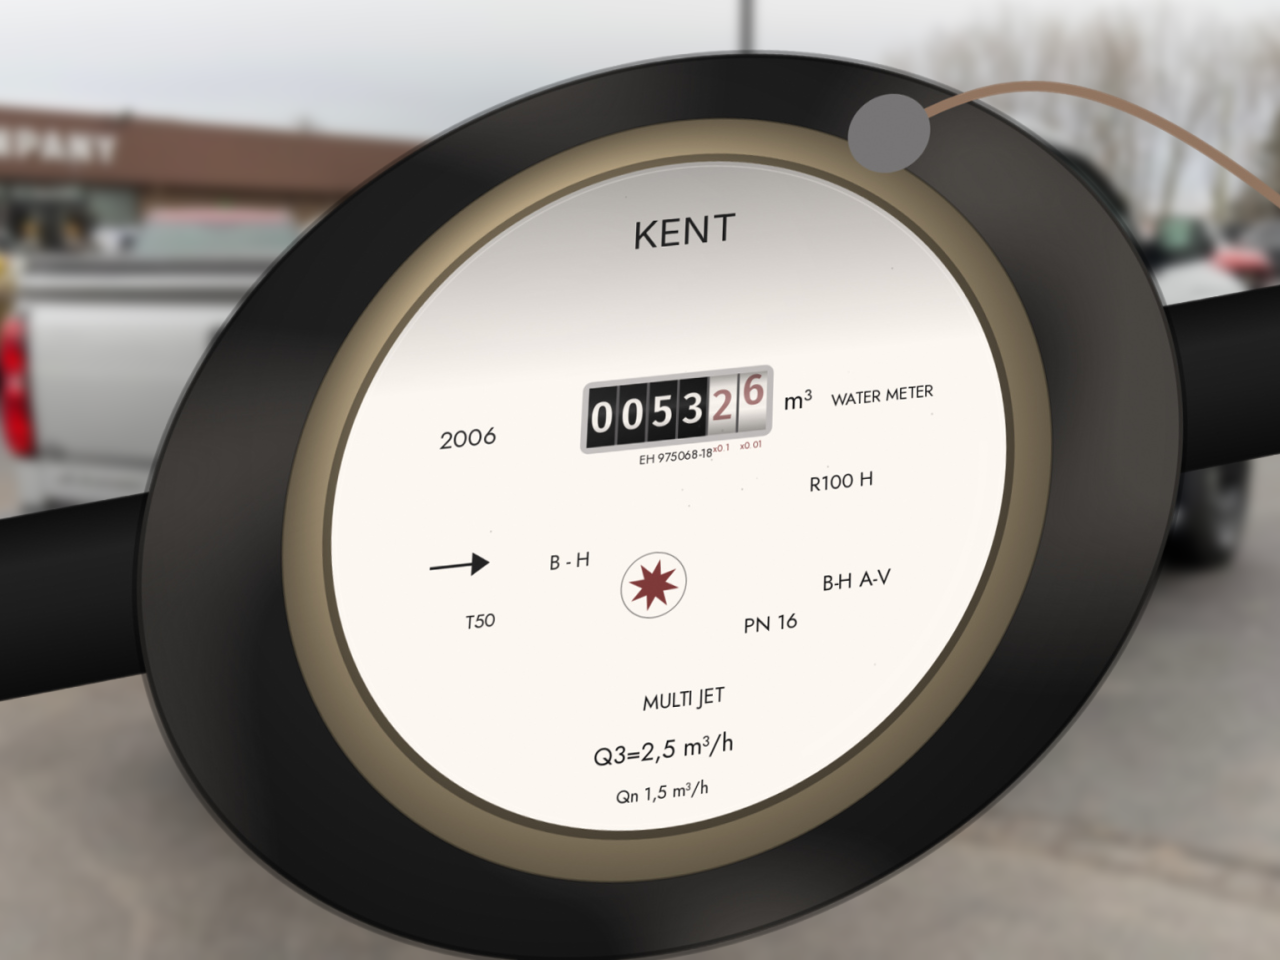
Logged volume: 53.26 m³
